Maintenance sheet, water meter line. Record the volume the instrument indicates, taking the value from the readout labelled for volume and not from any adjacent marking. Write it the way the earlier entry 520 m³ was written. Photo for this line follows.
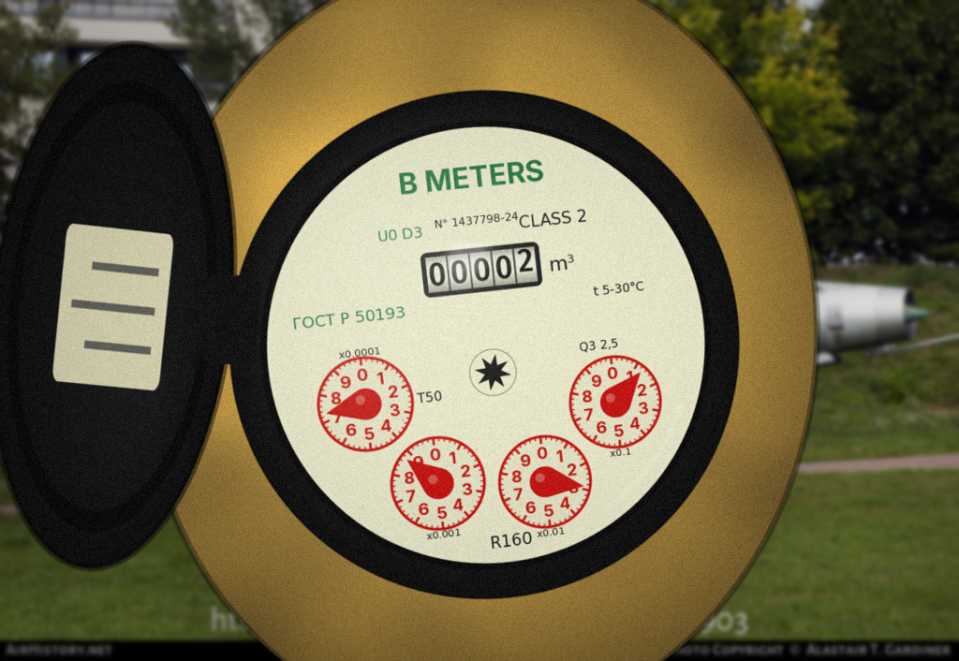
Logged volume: 2.1287 m³
